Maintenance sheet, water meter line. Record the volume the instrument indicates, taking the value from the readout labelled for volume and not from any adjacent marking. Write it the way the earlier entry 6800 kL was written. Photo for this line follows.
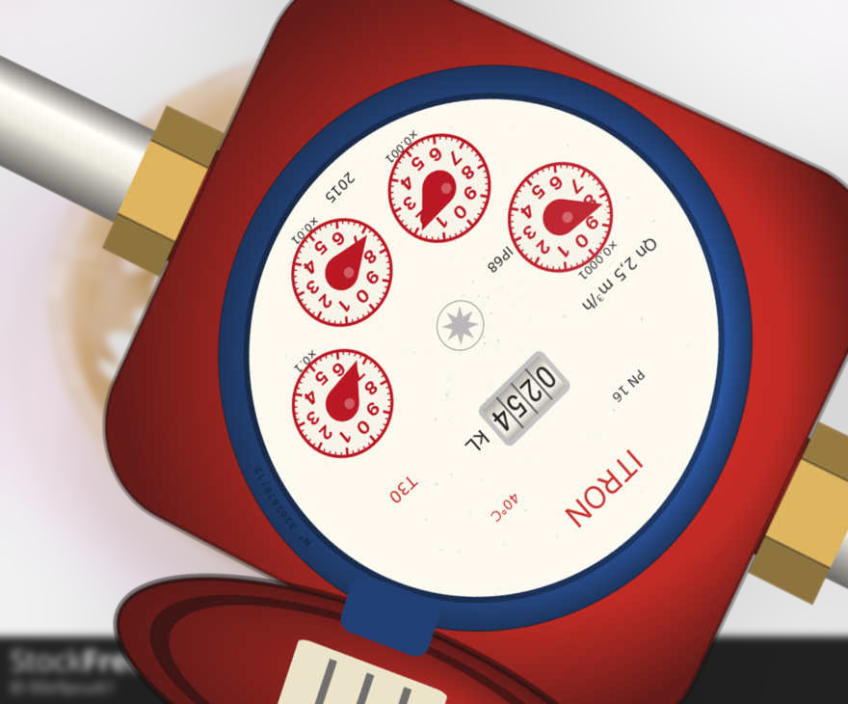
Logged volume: 254.6718 kL
